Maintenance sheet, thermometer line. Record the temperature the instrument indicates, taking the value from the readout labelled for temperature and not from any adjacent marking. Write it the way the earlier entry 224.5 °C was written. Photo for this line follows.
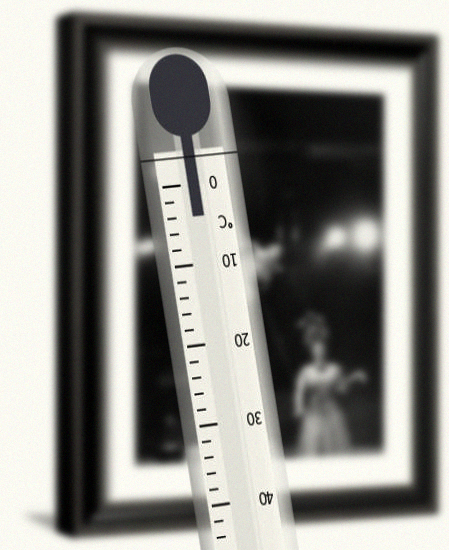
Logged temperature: 4 °C
